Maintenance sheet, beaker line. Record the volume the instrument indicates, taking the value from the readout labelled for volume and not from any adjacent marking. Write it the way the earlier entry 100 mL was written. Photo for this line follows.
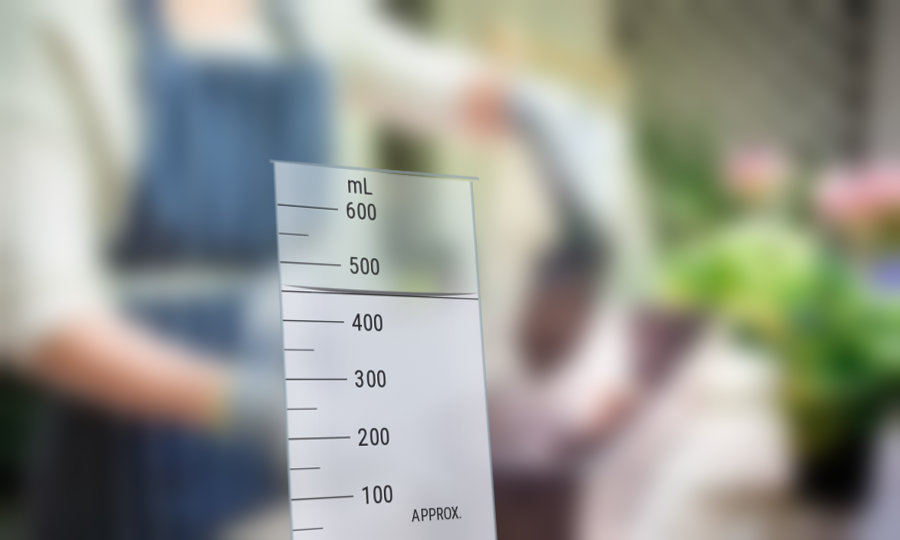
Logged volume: 450 mL
